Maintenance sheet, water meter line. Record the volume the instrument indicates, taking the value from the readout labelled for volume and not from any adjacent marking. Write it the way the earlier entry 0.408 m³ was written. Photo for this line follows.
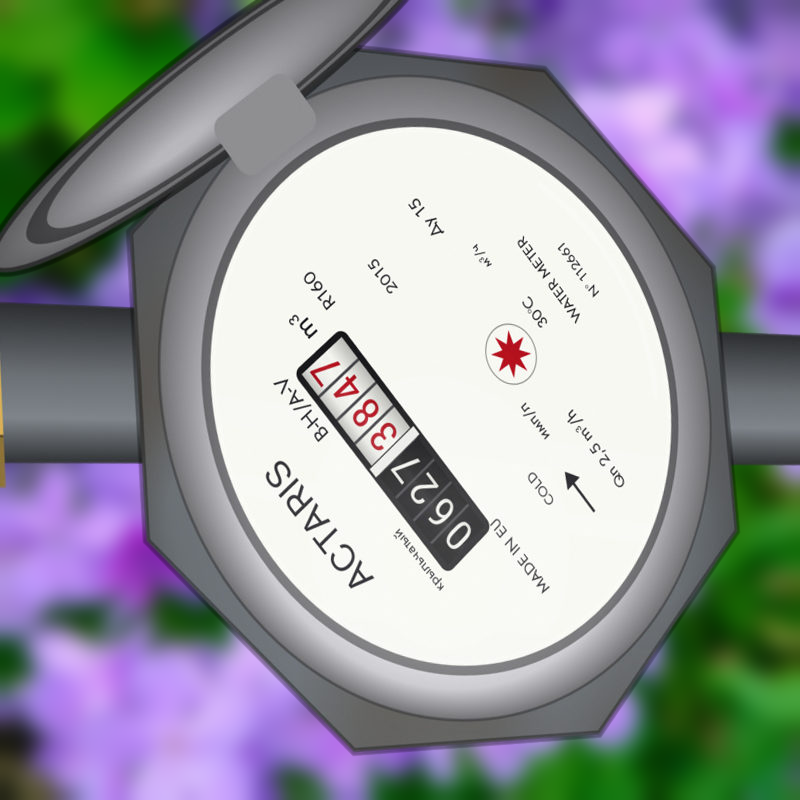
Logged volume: 627.3847 m³
